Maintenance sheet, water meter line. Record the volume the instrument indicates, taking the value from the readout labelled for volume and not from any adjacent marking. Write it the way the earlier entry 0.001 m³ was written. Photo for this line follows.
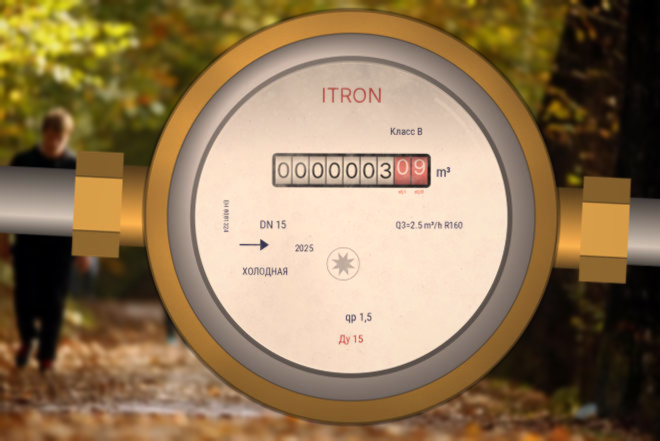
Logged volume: 3.09 m³
